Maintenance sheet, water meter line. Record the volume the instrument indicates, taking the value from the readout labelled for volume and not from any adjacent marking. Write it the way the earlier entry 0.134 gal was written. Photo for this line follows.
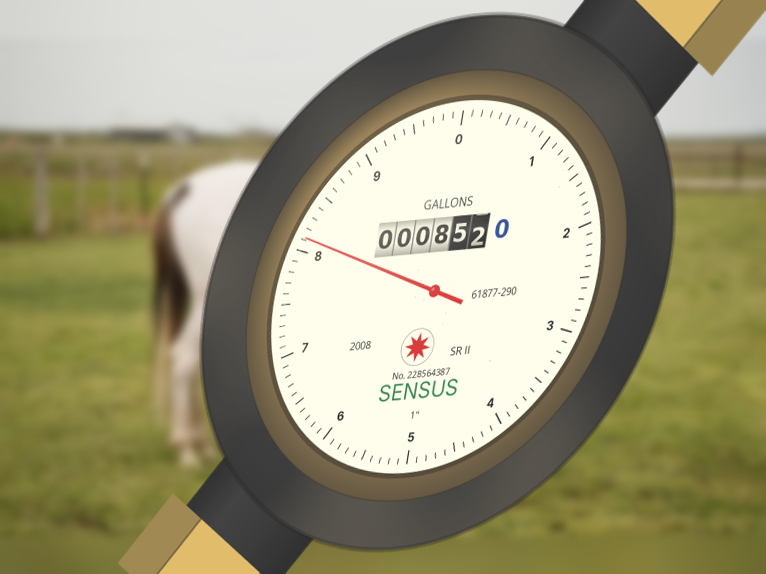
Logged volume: 8518.1 gal
